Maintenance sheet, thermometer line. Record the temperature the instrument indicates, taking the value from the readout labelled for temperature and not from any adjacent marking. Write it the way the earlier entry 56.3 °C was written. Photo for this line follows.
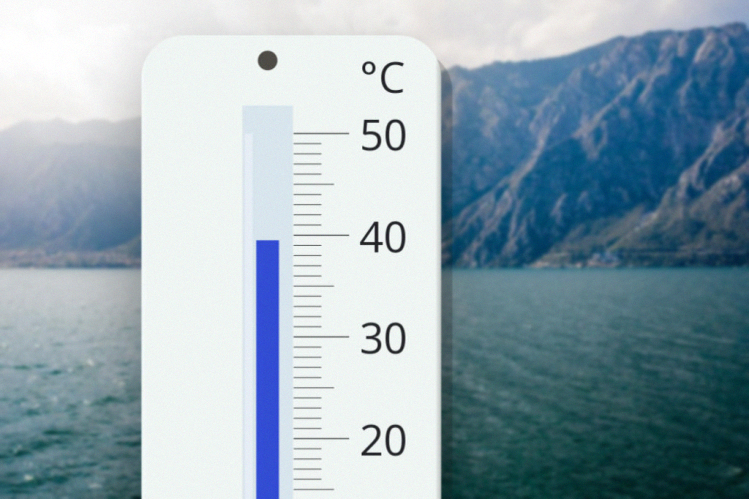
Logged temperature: 39.5 °C
